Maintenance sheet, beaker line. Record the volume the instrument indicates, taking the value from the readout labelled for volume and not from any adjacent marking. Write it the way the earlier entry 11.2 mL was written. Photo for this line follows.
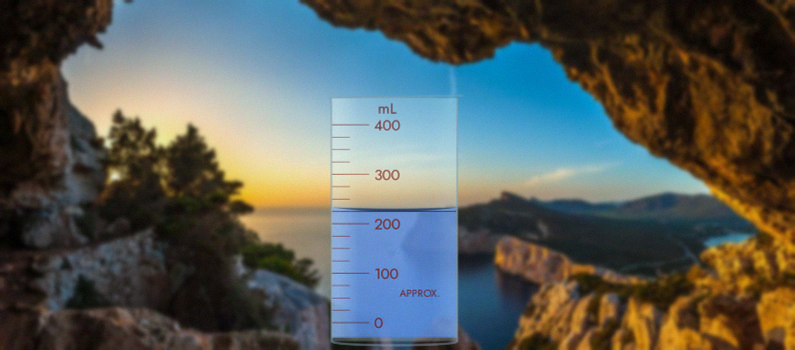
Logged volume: 225 mL
